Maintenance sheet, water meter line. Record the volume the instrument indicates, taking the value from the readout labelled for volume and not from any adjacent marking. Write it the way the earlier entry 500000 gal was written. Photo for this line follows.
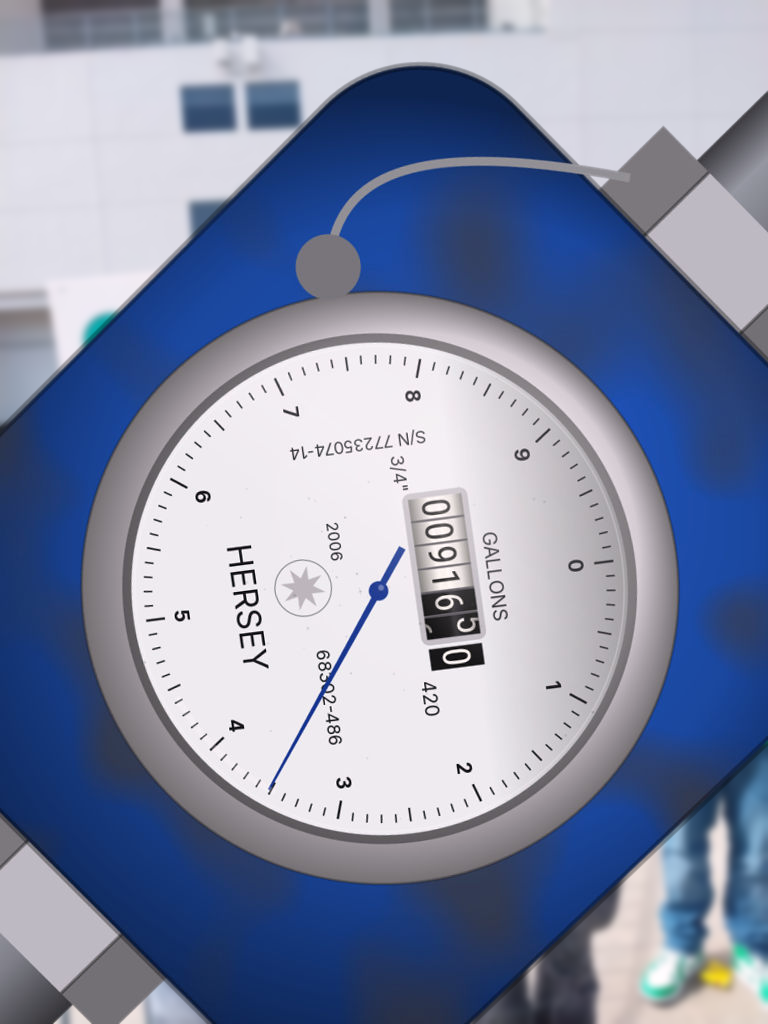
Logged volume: 91653.5 gal
